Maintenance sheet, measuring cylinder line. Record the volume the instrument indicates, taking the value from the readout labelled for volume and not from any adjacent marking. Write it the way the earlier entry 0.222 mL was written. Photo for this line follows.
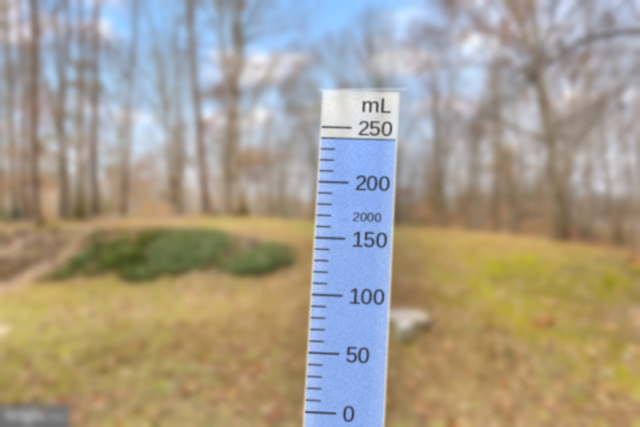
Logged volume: 240 mL
